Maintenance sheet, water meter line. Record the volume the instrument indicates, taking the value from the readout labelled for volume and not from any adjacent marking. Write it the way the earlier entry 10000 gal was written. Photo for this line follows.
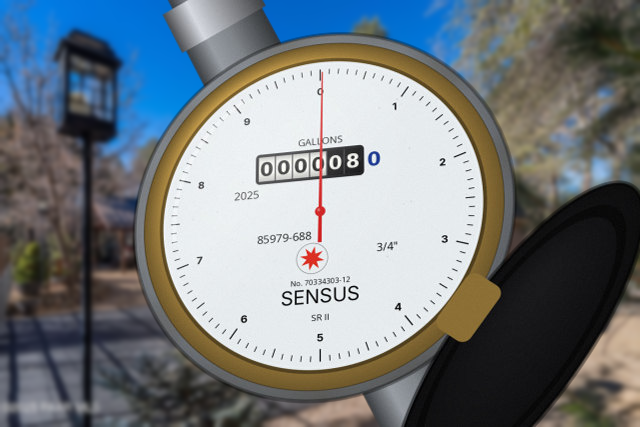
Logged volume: 80.0 gal
